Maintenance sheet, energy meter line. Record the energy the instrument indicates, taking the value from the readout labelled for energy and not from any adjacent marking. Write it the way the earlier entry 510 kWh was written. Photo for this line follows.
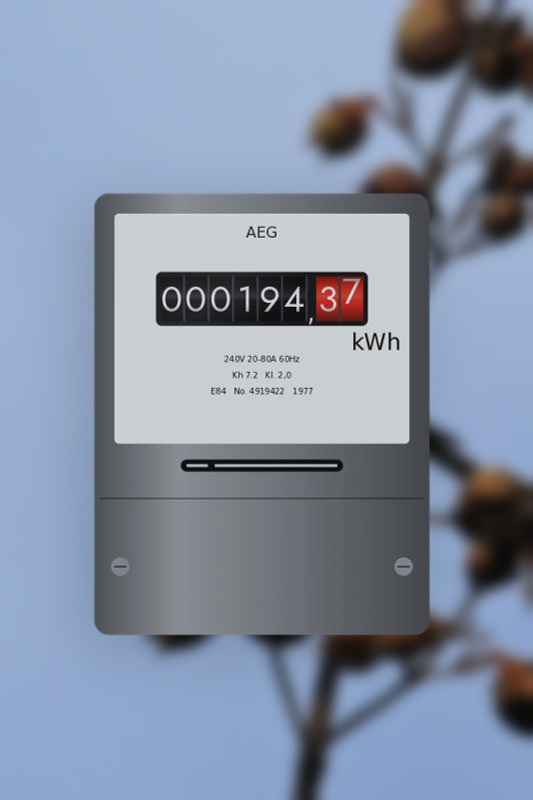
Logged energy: 194.37 kWh
